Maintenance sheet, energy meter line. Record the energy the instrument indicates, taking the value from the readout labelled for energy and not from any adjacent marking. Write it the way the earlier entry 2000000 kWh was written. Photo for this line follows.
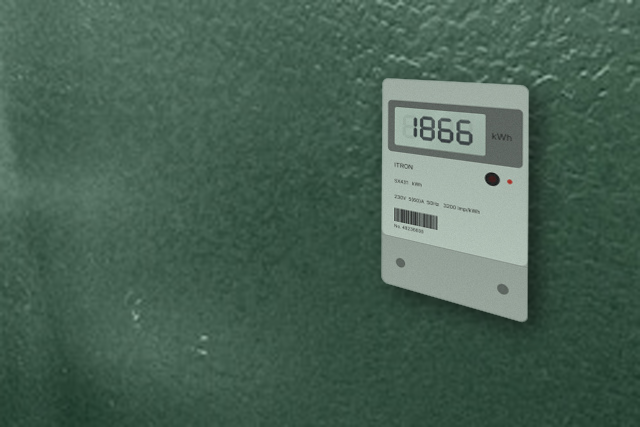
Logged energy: 1866 kWh
